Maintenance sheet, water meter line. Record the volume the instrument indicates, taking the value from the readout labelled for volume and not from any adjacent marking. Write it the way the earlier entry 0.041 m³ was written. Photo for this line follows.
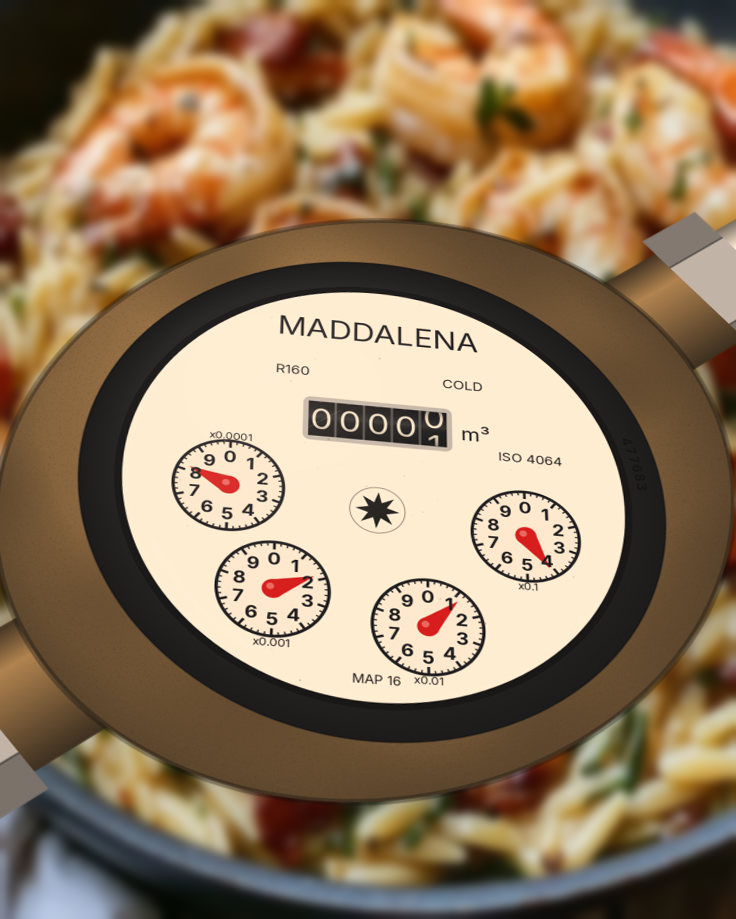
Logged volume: 0.4118 m³
